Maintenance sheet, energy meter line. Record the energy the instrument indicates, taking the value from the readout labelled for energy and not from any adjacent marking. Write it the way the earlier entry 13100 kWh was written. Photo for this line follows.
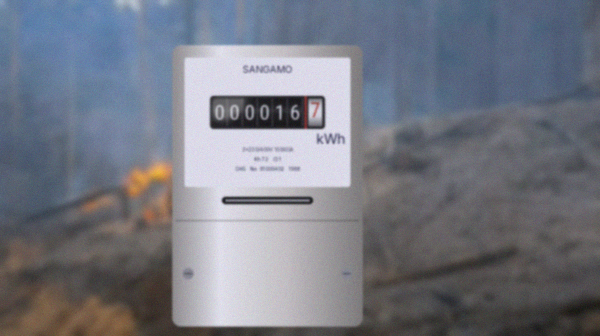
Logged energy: 16.7 kWh
